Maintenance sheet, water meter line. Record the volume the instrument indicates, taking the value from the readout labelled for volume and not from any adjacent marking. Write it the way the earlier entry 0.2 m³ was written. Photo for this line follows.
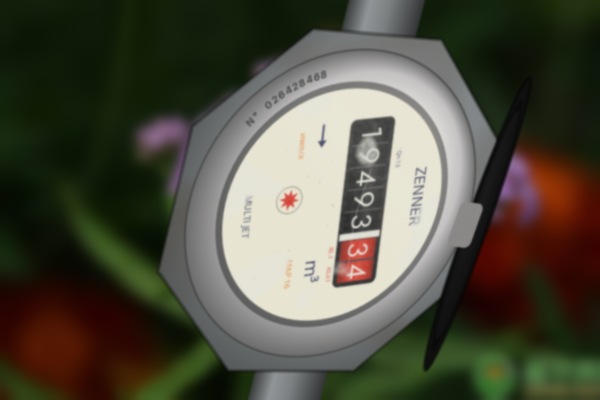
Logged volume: 19493.34 m³
